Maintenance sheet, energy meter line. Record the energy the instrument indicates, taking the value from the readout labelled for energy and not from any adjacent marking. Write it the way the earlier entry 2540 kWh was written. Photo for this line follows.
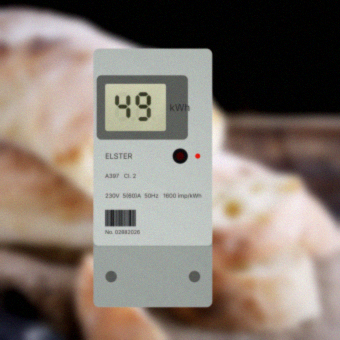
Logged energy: 49 kWh
